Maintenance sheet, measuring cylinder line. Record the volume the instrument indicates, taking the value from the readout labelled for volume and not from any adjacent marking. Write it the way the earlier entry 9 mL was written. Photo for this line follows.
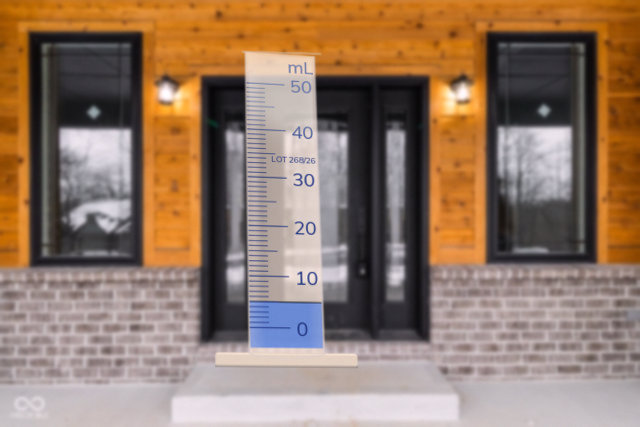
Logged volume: 5 mL
